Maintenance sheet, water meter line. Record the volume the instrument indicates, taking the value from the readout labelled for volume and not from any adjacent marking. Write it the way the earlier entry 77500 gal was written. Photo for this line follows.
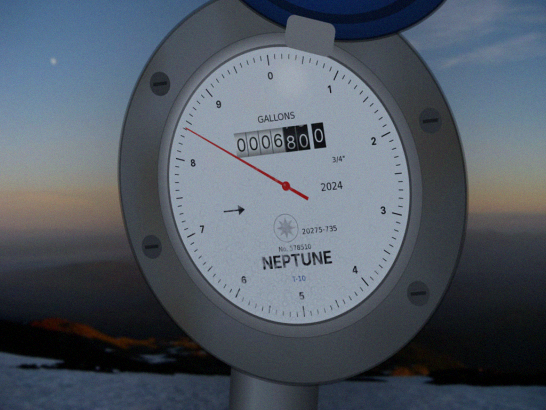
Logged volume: 6798.4 gal
